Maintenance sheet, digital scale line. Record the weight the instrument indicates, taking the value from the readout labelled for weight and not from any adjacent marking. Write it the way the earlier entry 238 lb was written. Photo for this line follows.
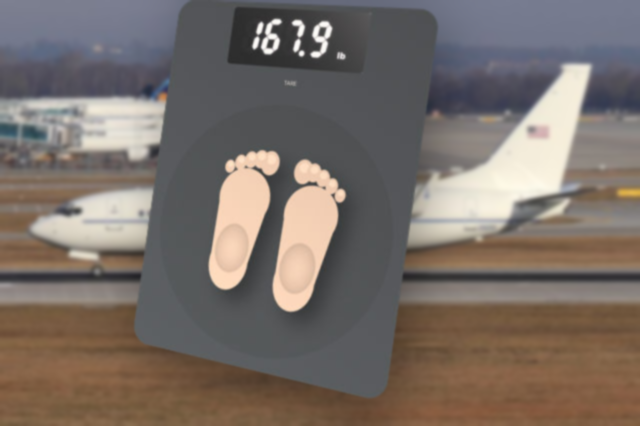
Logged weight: 167.9 lb
